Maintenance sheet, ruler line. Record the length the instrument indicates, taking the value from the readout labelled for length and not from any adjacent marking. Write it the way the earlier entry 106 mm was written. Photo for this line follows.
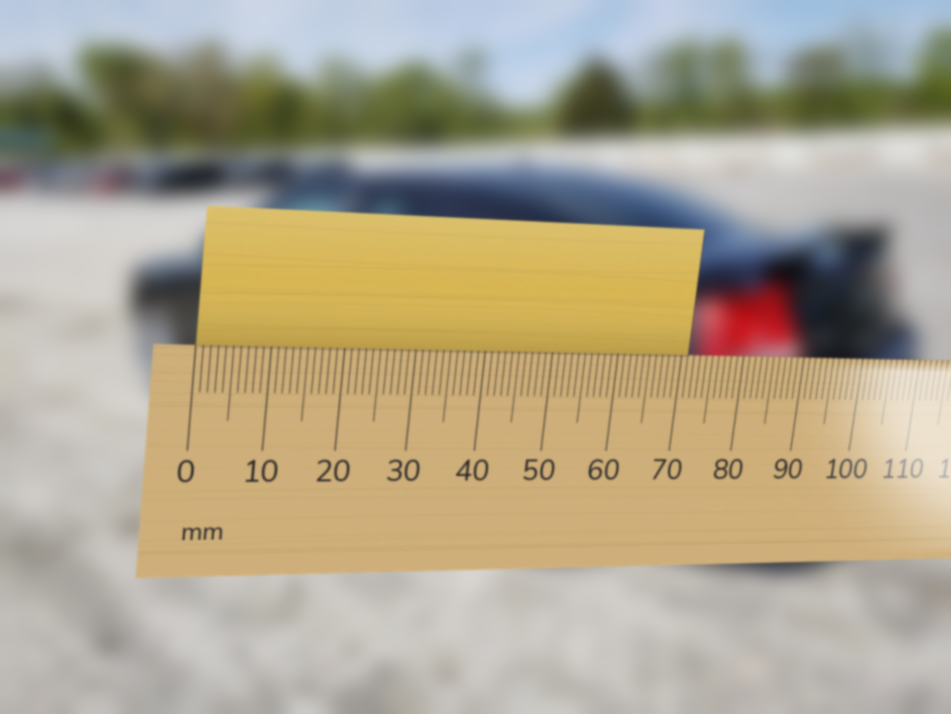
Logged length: 71 mm
